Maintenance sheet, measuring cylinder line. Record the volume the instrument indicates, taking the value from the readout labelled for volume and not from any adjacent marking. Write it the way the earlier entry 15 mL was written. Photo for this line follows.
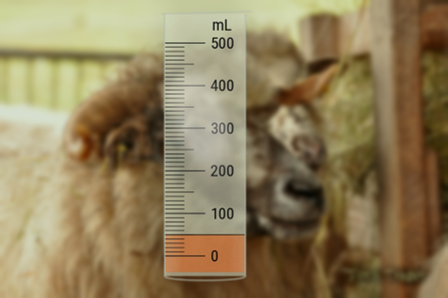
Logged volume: 50 mL
